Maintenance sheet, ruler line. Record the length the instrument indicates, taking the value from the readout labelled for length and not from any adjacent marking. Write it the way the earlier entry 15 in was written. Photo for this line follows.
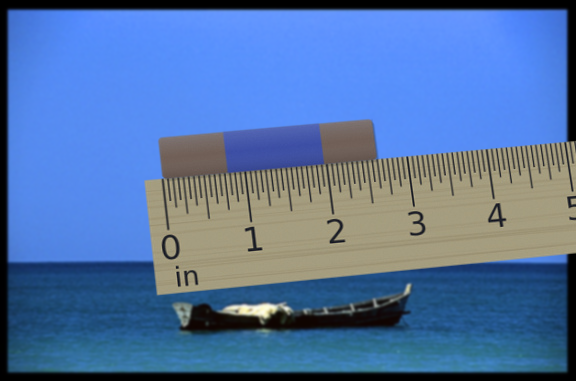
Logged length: 2.625 in
